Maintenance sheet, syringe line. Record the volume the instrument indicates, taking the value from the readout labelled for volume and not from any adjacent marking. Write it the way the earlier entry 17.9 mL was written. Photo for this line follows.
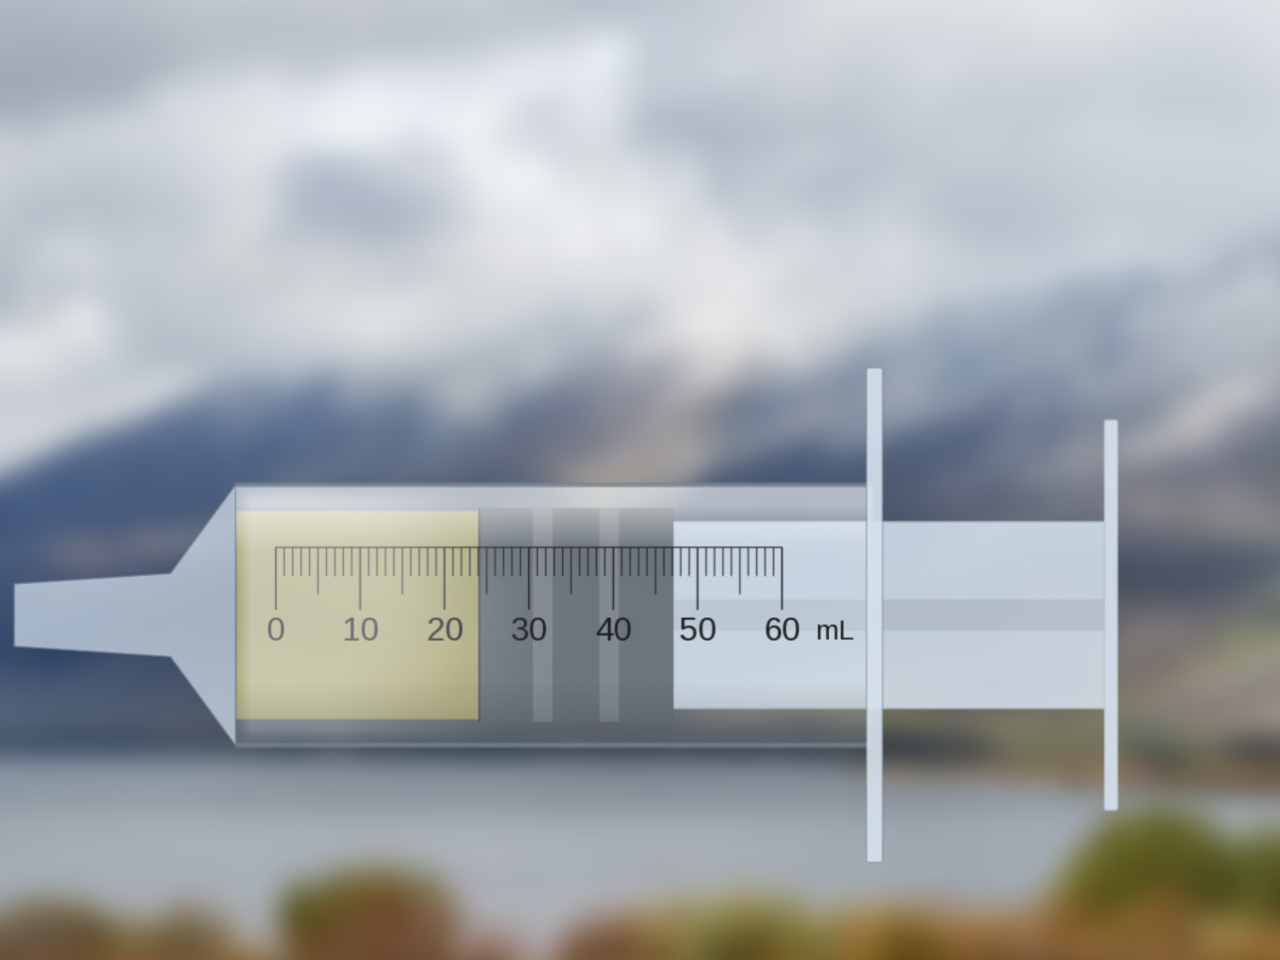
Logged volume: 24 mL
